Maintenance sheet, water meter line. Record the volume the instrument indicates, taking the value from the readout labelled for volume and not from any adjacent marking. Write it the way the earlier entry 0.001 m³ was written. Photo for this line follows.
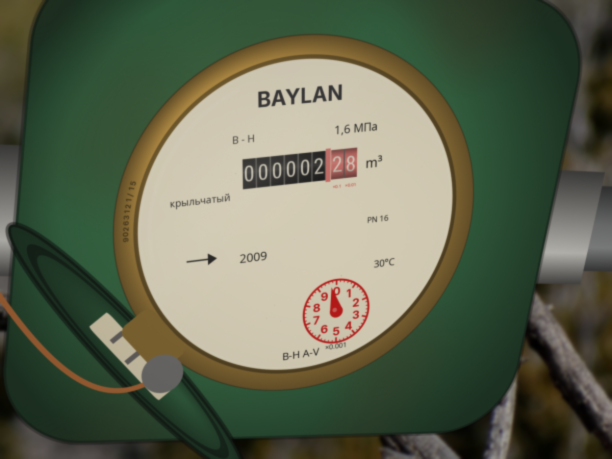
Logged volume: 2.279 m³
